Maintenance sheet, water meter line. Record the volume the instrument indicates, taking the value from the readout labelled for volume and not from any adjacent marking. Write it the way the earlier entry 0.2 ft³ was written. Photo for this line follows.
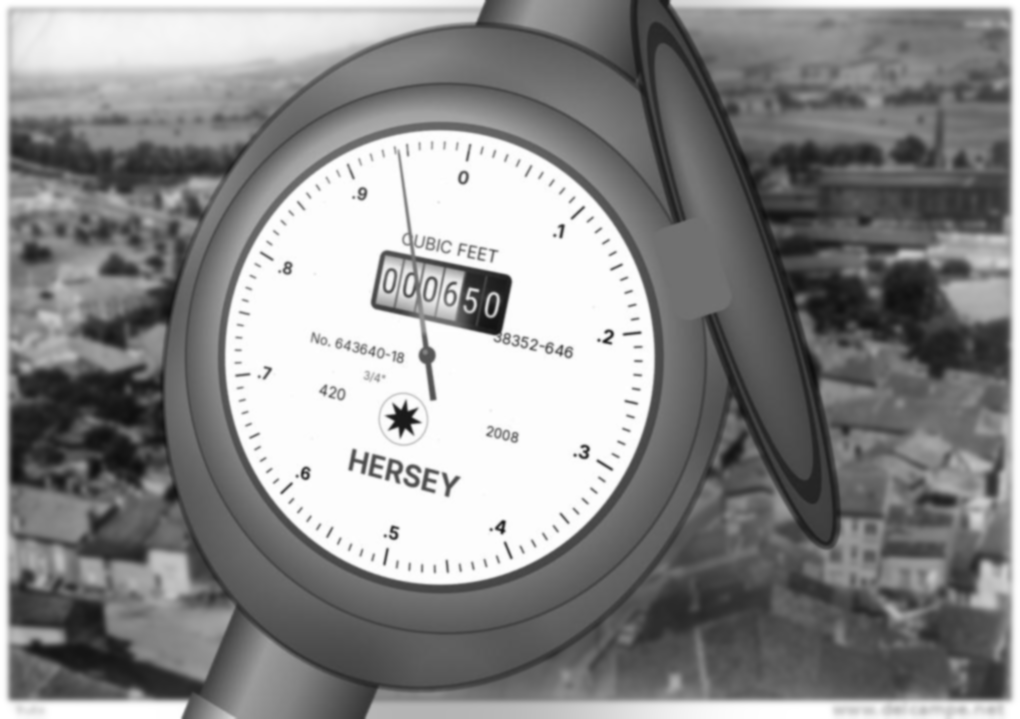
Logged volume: 649.94 ft³
